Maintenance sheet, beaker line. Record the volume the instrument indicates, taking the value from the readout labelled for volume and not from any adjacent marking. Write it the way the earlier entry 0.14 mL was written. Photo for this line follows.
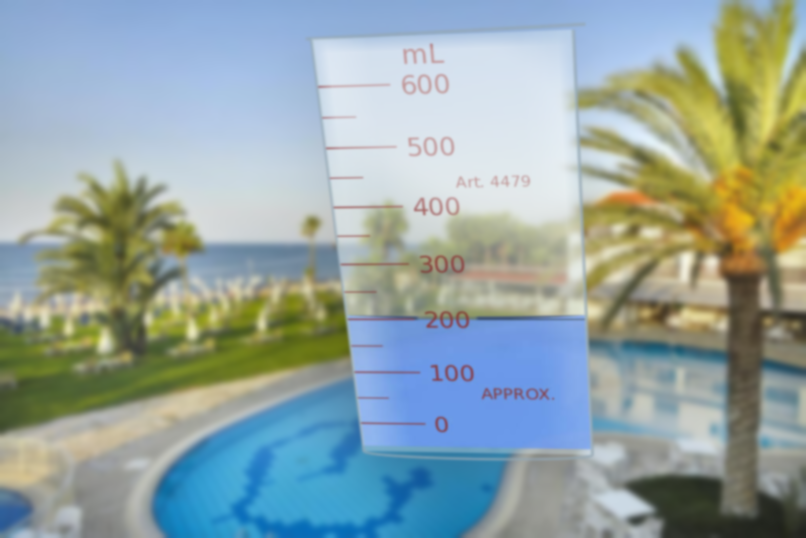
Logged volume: 200 mL
